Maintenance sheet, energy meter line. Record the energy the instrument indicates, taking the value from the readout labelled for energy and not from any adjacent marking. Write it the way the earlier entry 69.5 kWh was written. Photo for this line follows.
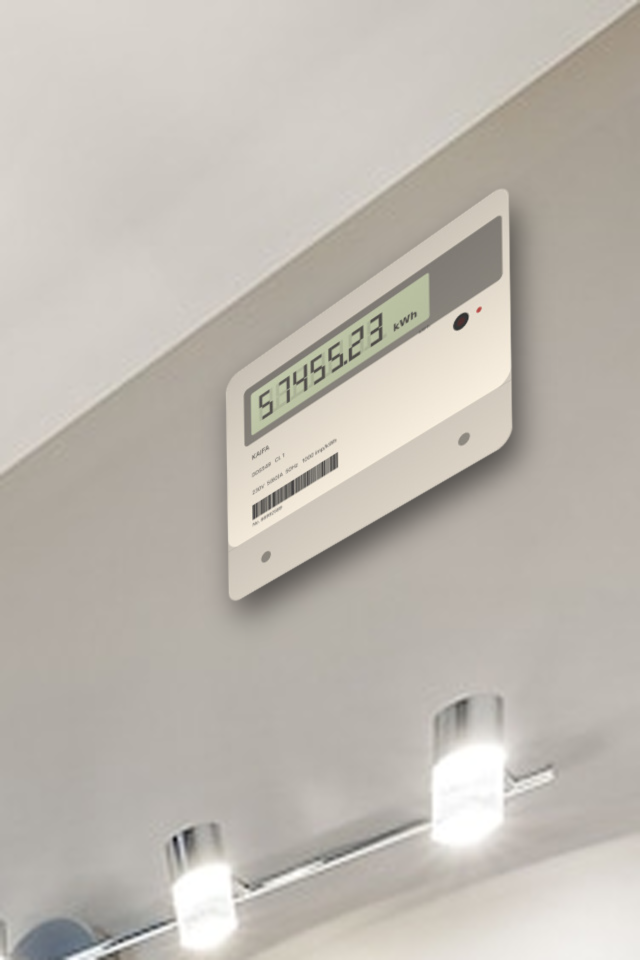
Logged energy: 57455.23 kWh
